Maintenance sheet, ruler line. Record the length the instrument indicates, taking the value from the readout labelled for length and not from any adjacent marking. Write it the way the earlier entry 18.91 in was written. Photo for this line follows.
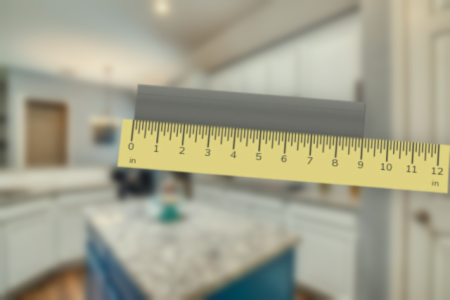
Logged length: 9 in
